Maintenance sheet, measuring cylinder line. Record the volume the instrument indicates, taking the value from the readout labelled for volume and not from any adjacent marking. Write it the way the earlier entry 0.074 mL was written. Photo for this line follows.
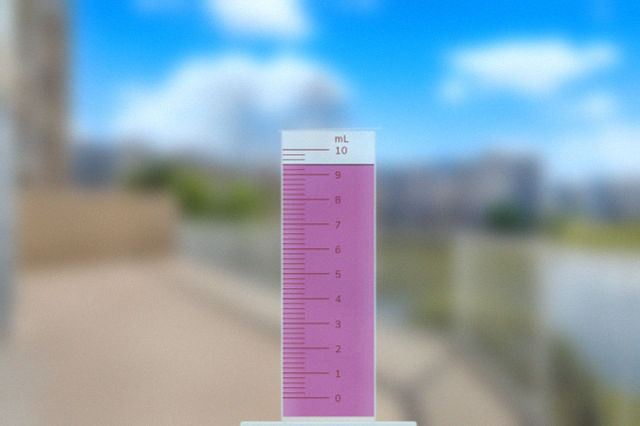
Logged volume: 9.4 mL
